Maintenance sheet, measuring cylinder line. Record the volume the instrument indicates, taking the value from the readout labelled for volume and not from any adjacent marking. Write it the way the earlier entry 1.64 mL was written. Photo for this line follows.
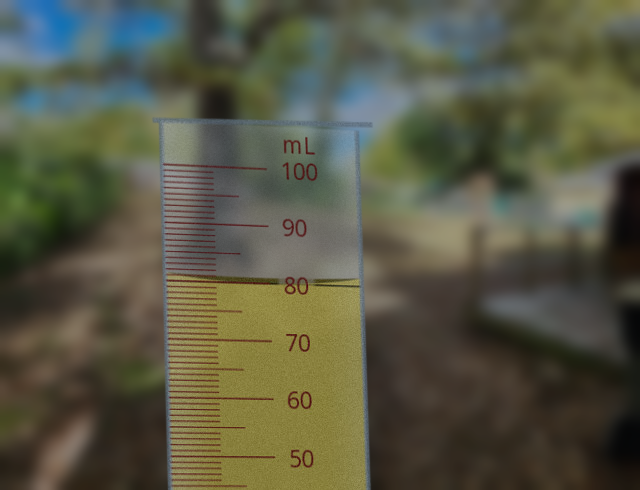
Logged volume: 80 mL
